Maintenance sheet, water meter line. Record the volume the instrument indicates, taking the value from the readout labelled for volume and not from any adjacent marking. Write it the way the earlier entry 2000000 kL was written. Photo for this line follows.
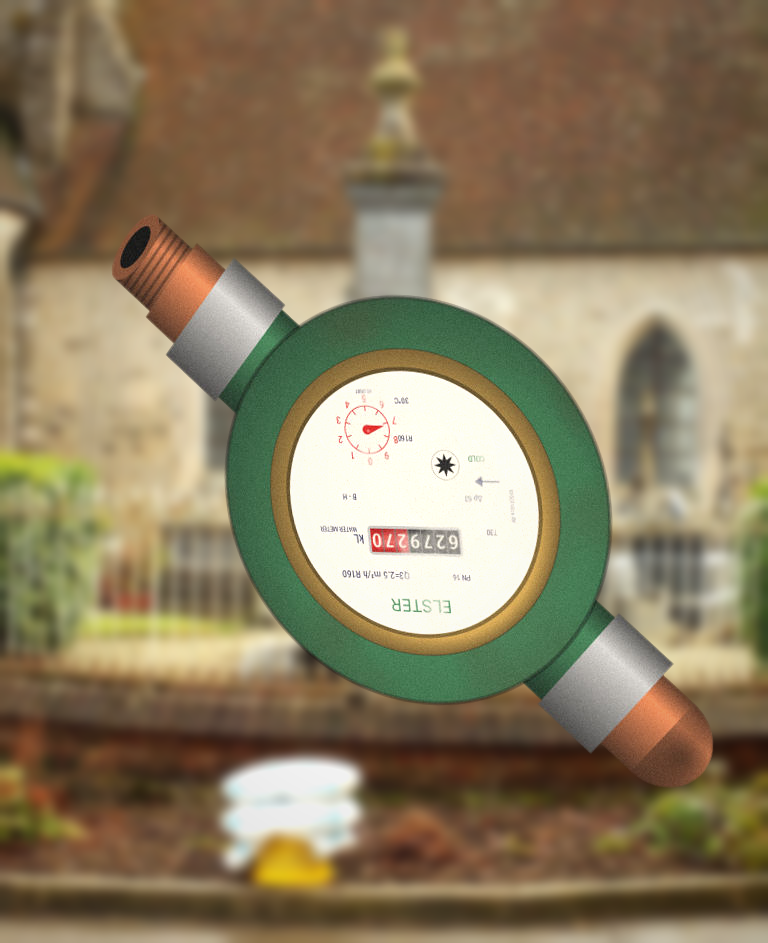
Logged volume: 6279.2707 kL
